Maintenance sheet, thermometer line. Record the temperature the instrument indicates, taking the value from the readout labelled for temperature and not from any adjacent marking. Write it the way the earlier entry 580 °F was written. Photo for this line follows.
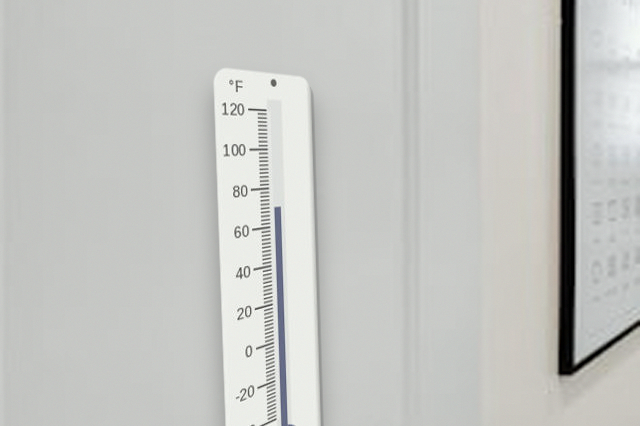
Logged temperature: 70 °F
